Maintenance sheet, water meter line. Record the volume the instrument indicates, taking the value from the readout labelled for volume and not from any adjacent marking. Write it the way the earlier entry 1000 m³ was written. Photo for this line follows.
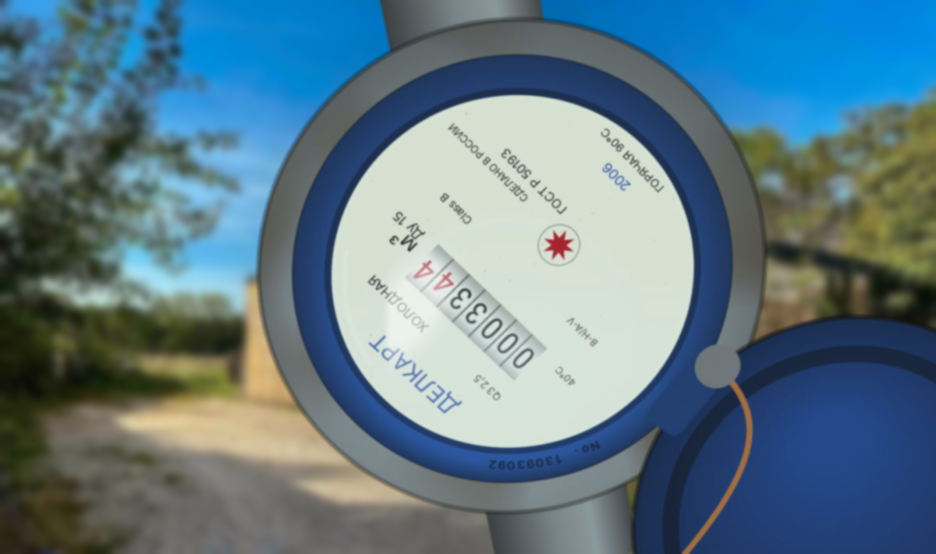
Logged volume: 33.44 m³
